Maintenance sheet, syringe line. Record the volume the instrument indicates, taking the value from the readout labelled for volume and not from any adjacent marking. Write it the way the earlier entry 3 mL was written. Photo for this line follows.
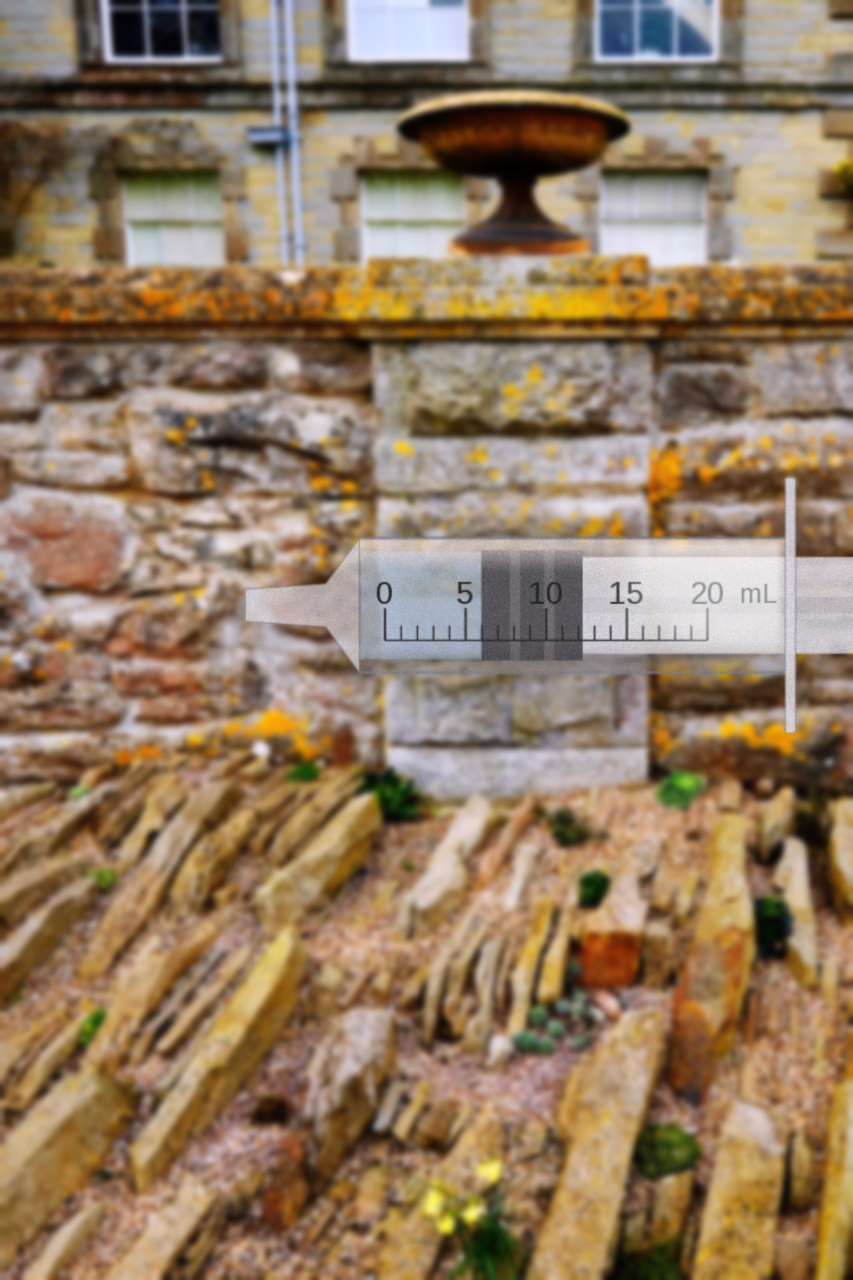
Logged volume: 6 mL
